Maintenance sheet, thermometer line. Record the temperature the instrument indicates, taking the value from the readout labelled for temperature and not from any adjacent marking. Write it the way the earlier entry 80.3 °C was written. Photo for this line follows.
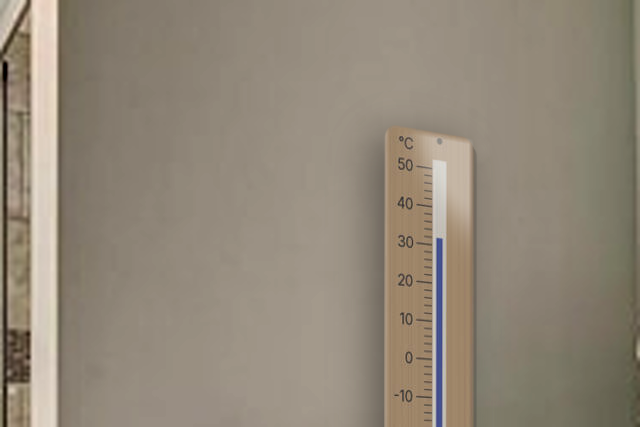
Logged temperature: 32 °C
